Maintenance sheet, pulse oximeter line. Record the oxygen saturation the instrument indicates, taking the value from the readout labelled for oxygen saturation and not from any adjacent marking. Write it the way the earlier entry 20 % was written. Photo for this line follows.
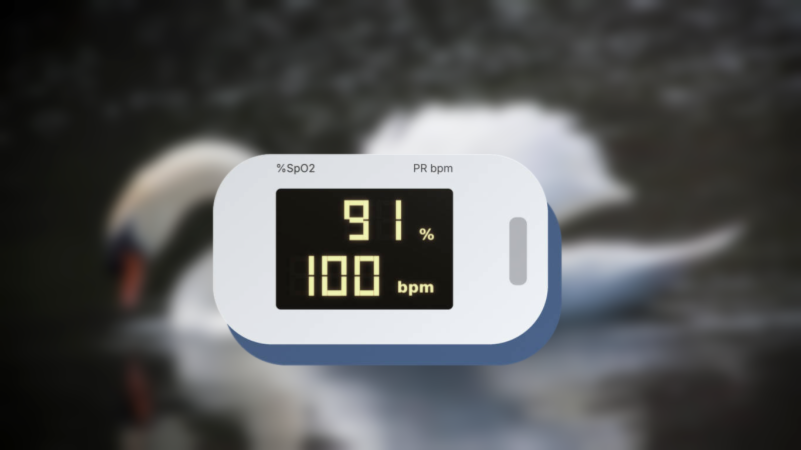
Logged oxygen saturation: 91 %
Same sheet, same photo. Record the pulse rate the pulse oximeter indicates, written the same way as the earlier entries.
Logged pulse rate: 100 bpm
